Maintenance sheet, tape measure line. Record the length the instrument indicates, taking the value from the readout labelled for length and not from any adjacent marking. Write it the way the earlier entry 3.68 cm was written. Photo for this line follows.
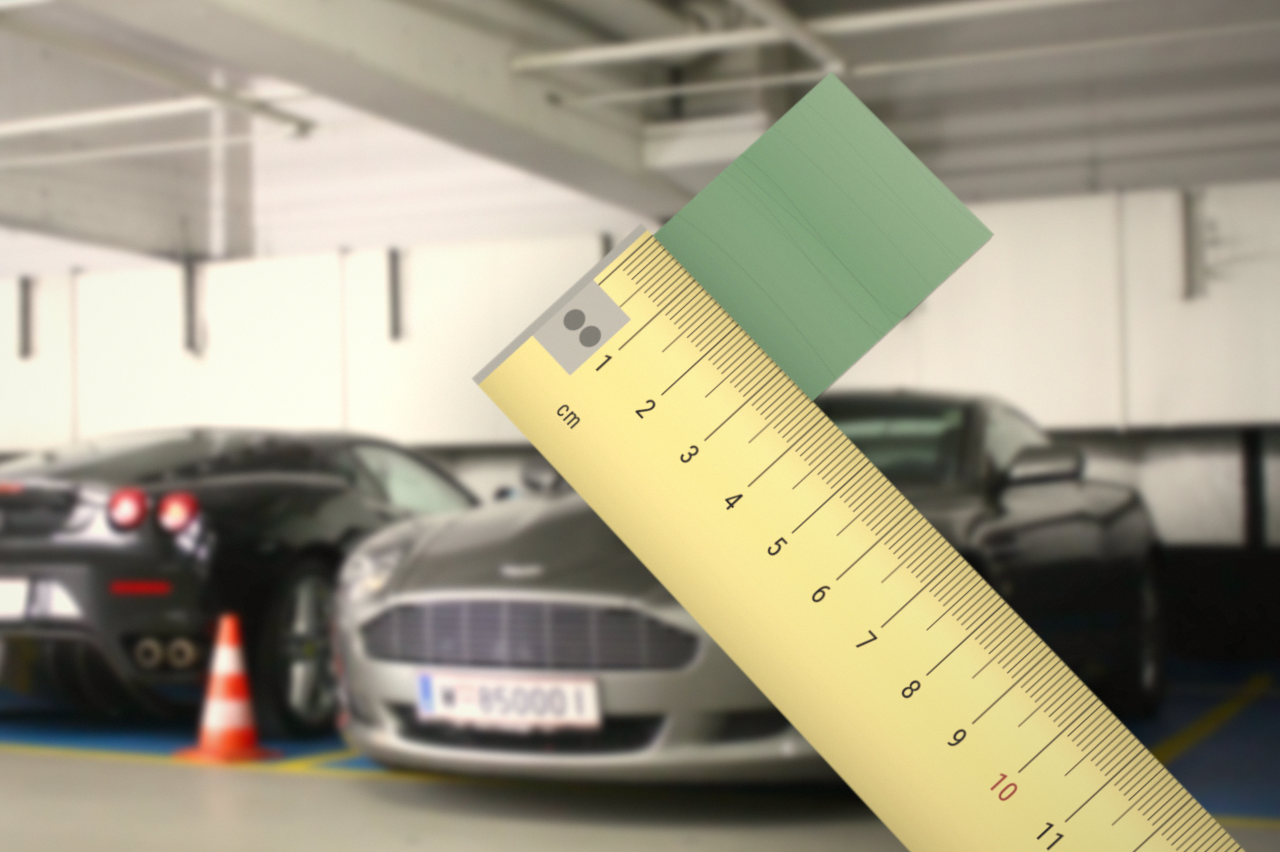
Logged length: 3.7 cm
